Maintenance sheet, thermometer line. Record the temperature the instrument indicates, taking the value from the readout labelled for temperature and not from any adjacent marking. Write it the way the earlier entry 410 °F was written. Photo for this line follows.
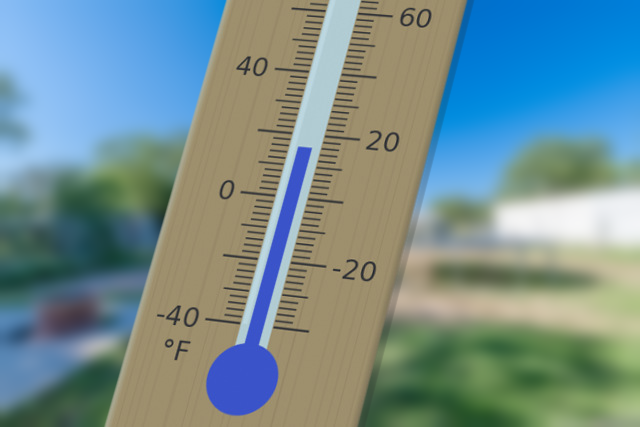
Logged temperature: 16 °F
